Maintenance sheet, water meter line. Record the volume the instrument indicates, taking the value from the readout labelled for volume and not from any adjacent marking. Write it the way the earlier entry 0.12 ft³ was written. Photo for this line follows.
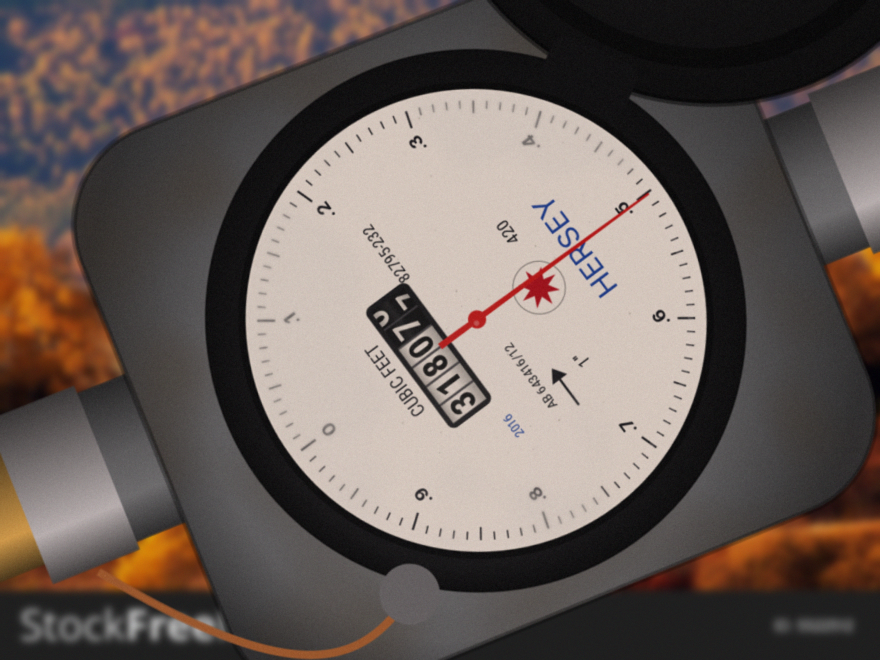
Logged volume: 318076.50 ft³
